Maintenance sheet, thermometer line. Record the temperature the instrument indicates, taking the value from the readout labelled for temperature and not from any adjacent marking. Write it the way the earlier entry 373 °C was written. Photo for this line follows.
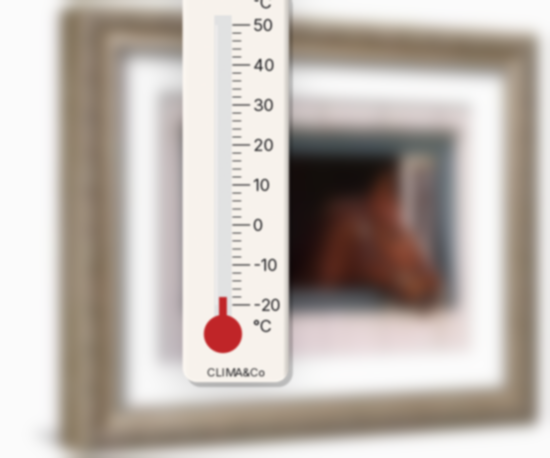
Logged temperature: -18 °C
